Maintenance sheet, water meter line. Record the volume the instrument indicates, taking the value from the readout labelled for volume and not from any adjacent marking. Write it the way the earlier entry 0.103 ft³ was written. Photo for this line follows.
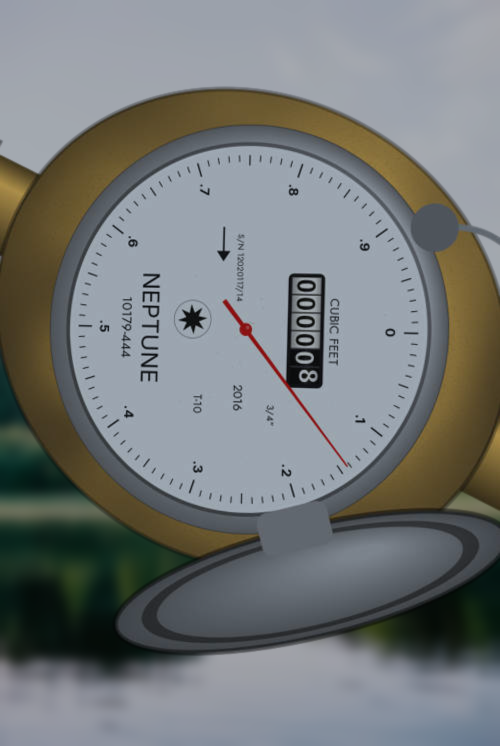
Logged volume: 8.14 ft³
